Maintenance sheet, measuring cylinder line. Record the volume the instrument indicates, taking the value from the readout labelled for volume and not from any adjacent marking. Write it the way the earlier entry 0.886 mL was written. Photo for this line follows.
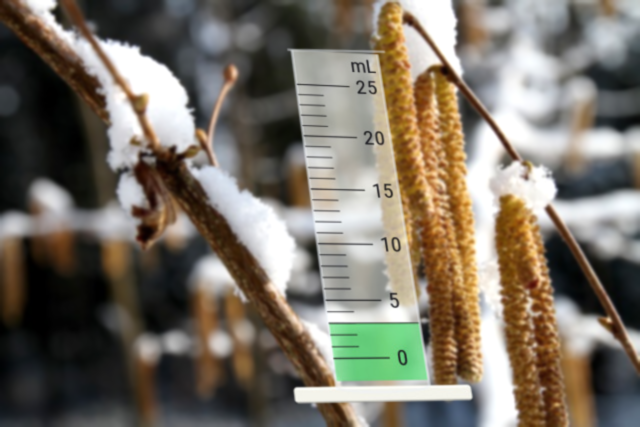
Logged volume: 3 mL
